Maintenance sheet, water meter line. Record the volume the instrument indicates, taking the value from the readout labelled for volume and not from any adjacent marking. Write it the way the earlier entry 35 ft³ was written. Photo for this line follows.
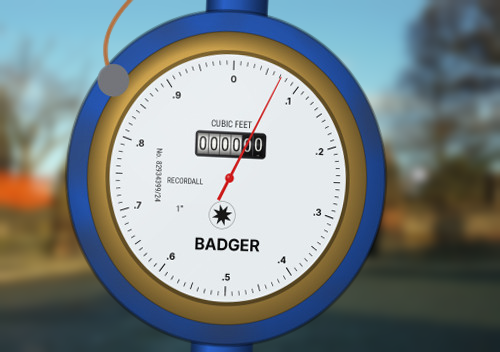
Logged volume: 0.07 ft³
